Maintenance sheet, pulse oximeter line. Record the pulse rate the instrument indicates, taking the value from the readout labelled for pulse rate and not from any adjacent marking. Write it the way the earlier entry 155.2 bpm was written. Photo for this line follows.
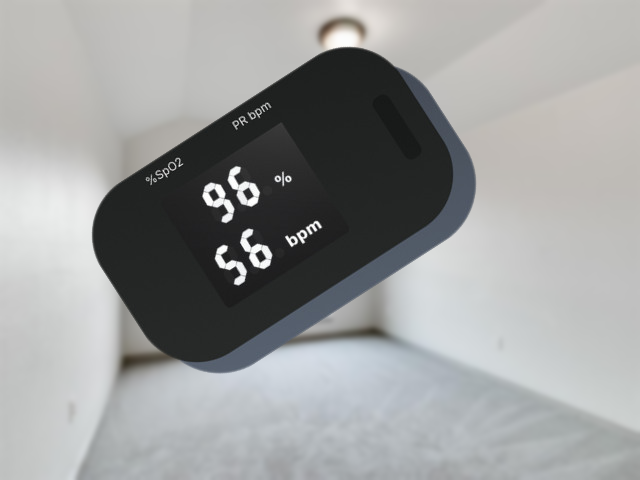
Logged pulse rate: 56 bpm
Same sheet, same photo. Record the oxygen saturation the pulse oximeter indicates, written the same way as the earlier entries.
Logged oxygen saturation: 96 %
